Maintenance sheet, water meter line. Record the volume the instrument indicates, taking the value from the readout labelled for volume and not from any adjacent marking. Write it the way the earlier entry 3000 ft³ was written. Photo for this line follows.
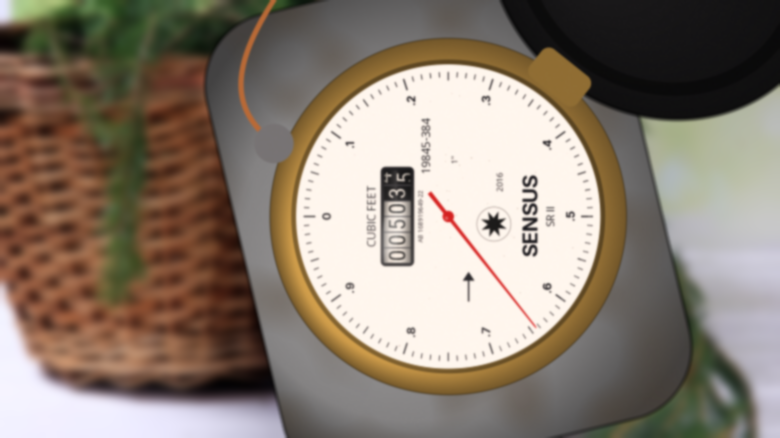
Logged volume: 5034.64 ft³
